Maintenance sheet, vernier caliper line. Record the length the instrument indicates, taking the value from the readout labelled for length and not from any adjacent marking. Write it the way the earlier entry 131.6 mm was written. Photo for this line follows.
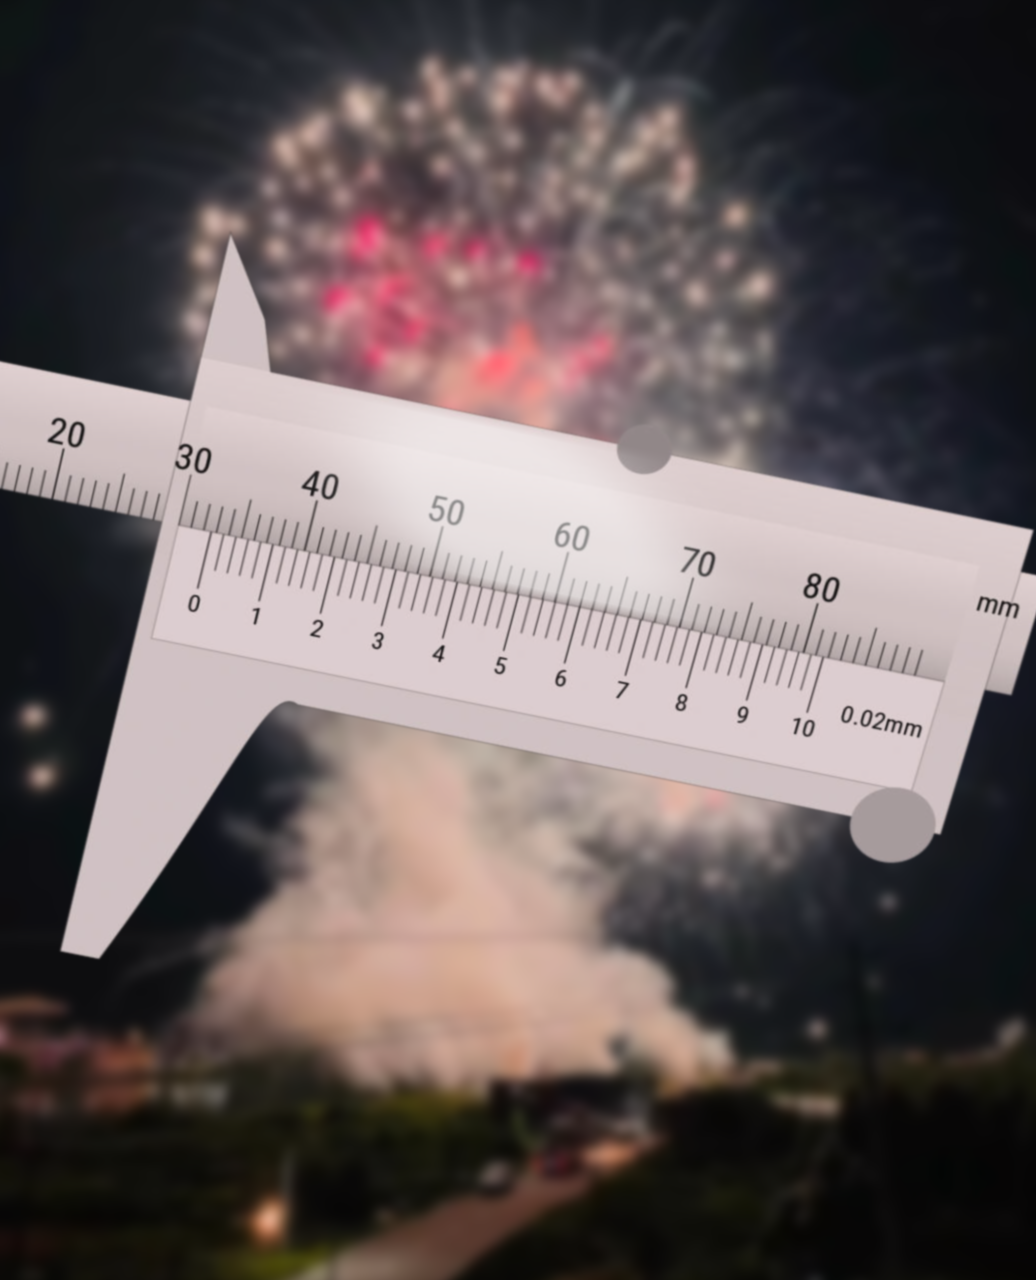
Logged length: 32.6 mm
